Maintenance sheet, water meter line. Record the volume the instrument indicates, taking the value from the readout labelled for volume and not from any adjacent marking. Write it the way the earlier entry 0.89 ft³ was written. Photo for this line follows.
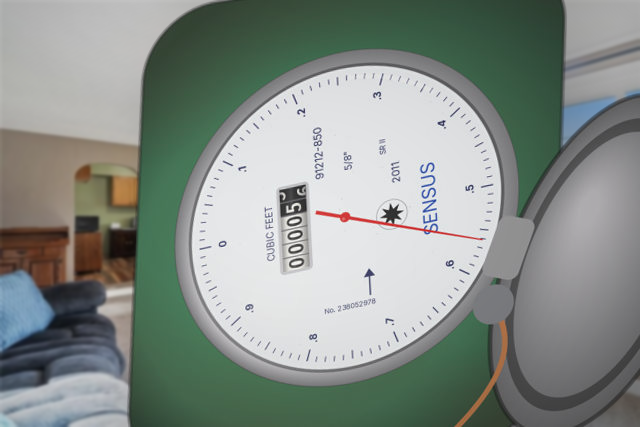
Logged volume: 55.56 ft³
